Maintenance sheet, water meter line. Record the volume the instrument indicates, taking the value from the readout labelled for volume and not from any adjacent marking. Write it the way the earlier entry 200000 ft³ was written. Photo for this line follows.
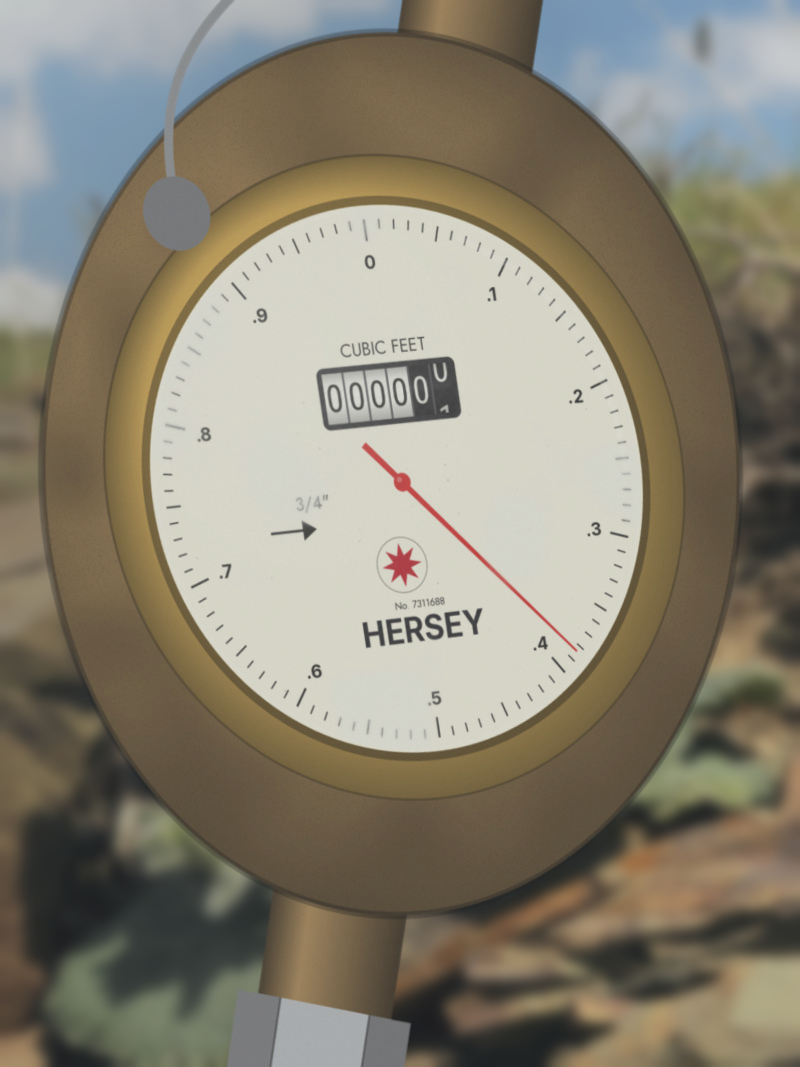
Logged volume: 0.38 ft³
